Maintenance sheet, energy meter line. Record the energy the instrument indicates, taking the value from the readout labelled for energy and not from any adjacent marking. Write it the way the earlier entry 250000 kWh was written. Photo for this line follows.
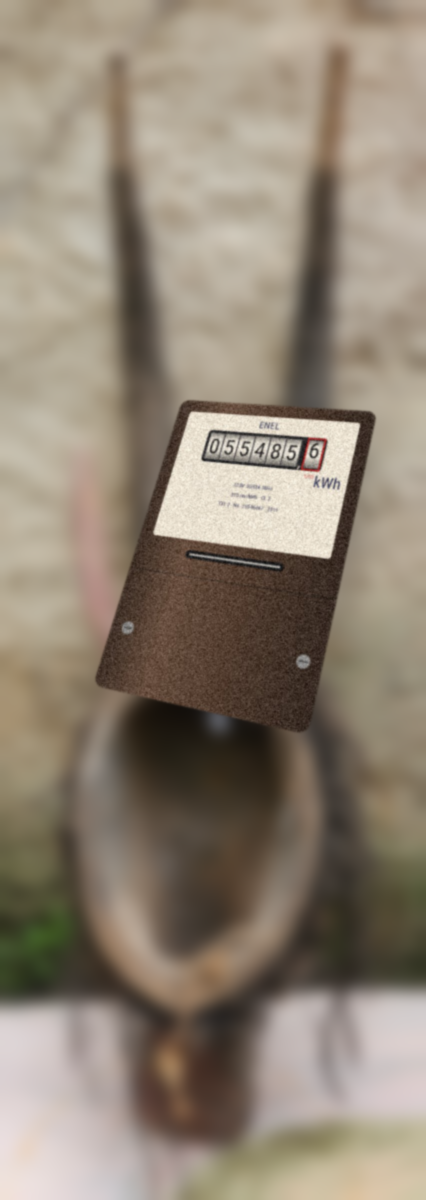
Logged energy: 55485.6 kWh
